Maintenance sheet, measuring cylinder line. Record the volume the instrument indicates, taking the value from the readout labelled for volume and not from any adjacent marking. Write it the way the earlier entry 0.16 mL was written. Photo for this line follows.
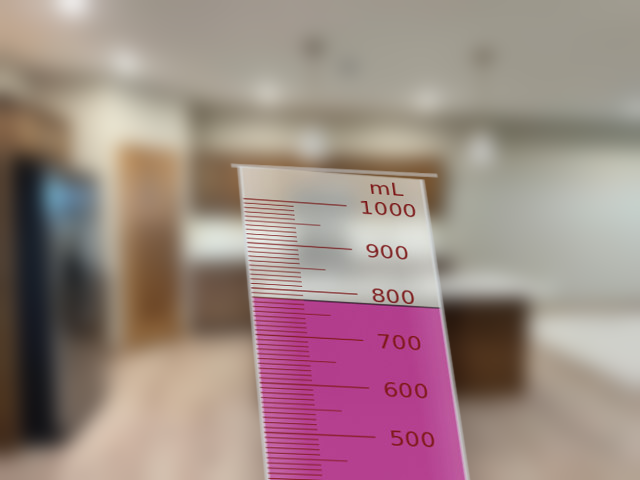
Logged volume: 780 mL
